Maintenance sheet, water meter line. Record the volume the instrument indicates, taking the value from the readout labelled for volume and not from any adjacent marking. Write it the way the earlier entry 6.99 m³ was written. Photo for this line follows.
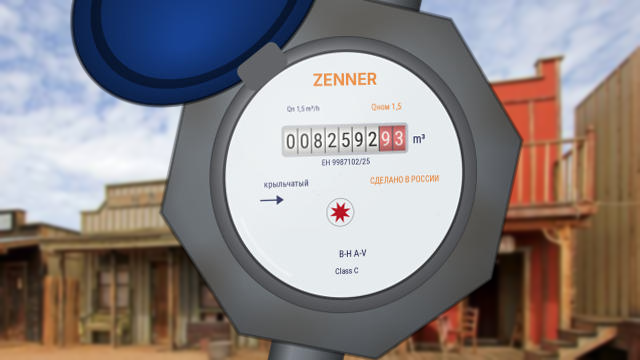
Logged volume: 82592.93 m³
